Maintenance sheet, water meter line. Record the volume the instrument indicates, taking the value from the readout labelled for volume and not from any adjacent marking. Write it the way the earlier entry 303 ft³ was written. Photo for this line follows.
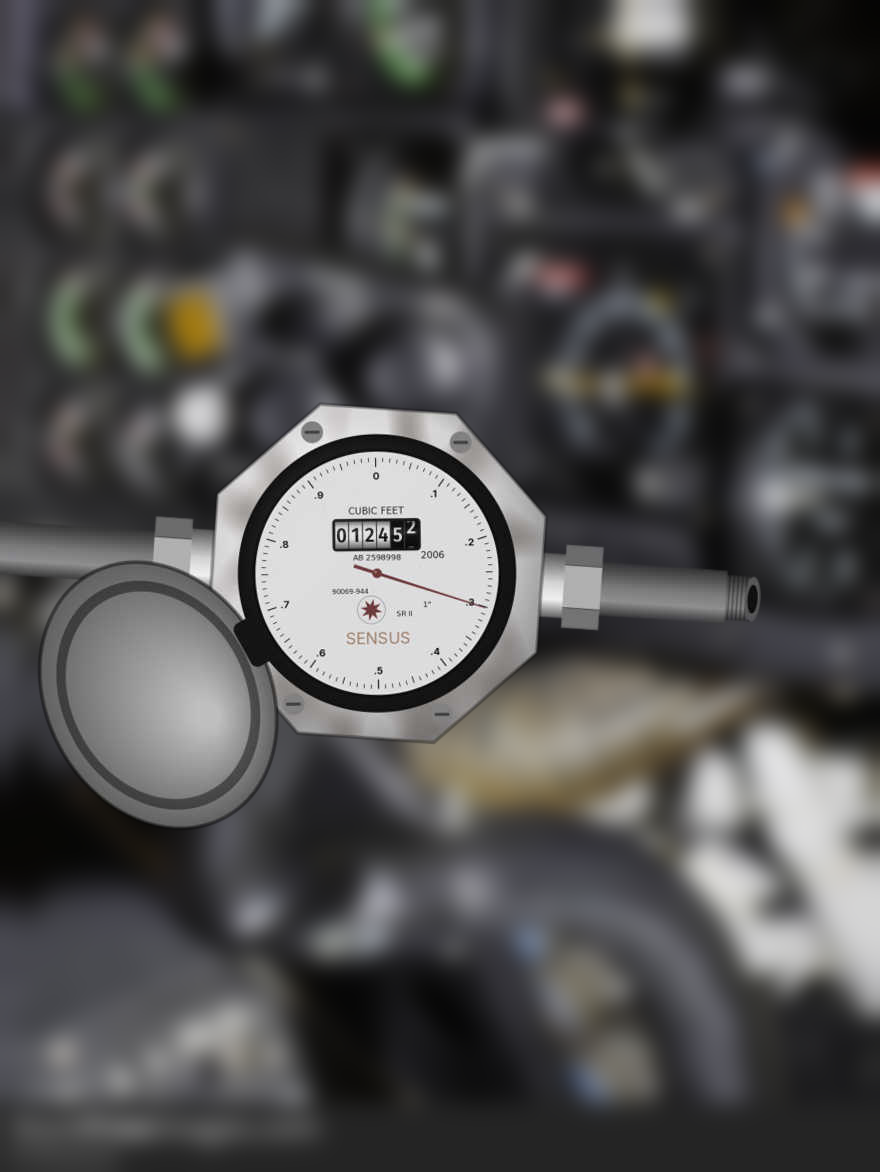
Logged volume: 12452.30 ft³
